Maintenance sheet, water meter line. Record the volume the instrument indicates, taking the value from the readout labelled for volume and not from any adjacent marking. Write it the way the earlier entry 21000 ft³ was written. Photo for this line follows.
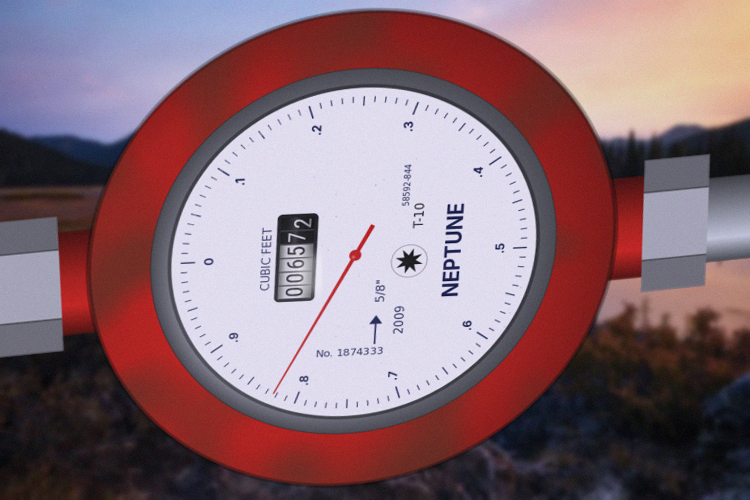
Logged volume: 6571.82 ft³
